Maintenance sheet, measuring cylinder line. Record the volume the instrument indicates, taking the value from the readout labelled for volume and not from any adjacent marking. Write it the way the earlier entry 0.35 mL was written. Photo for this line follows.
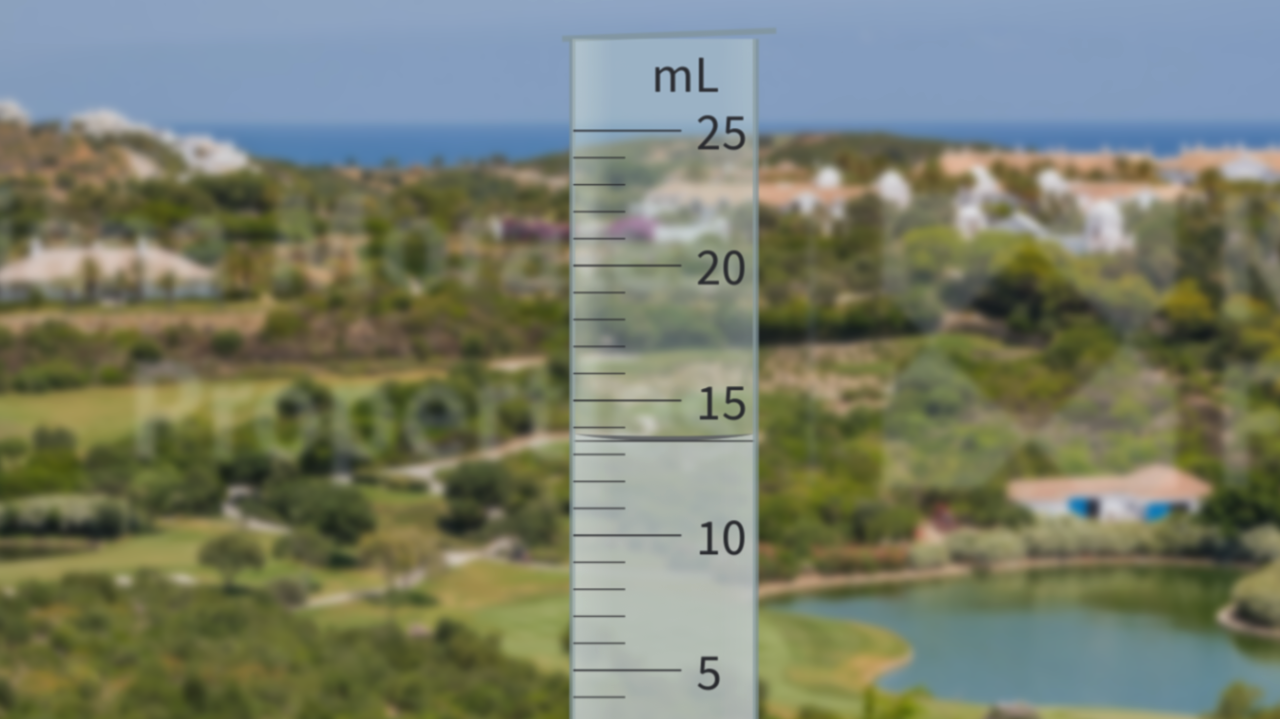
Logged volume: 13.5 mL
